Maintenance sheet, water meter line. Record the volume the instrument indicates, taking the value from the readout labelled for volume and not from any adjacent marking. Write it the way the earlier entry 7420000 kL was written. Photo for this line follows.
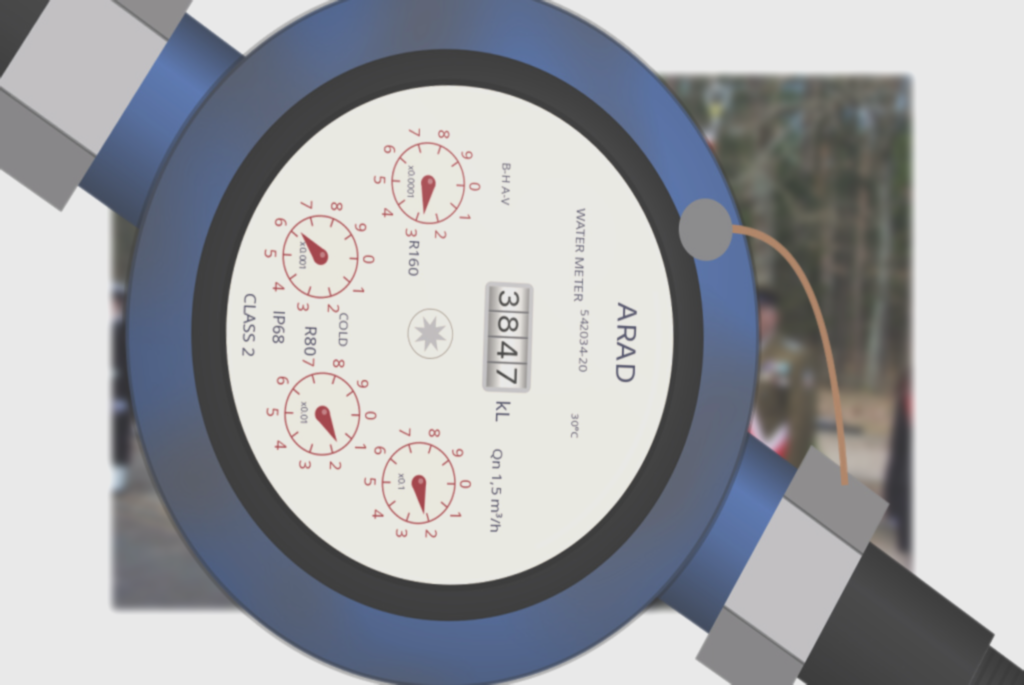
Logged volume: 3847.2162 kL
